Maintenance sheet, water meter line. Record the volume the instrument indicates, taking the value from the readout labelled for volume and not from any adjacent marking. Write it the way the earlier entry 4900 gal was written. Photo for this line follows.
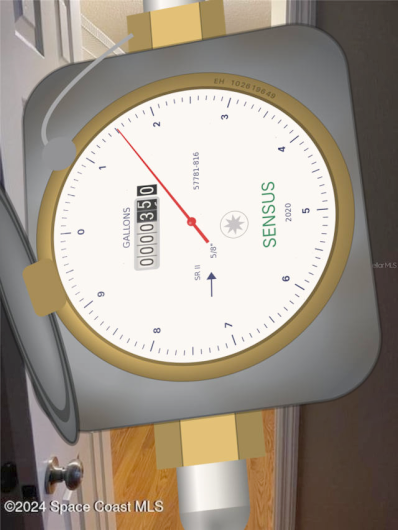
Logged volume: 351.5 gal
